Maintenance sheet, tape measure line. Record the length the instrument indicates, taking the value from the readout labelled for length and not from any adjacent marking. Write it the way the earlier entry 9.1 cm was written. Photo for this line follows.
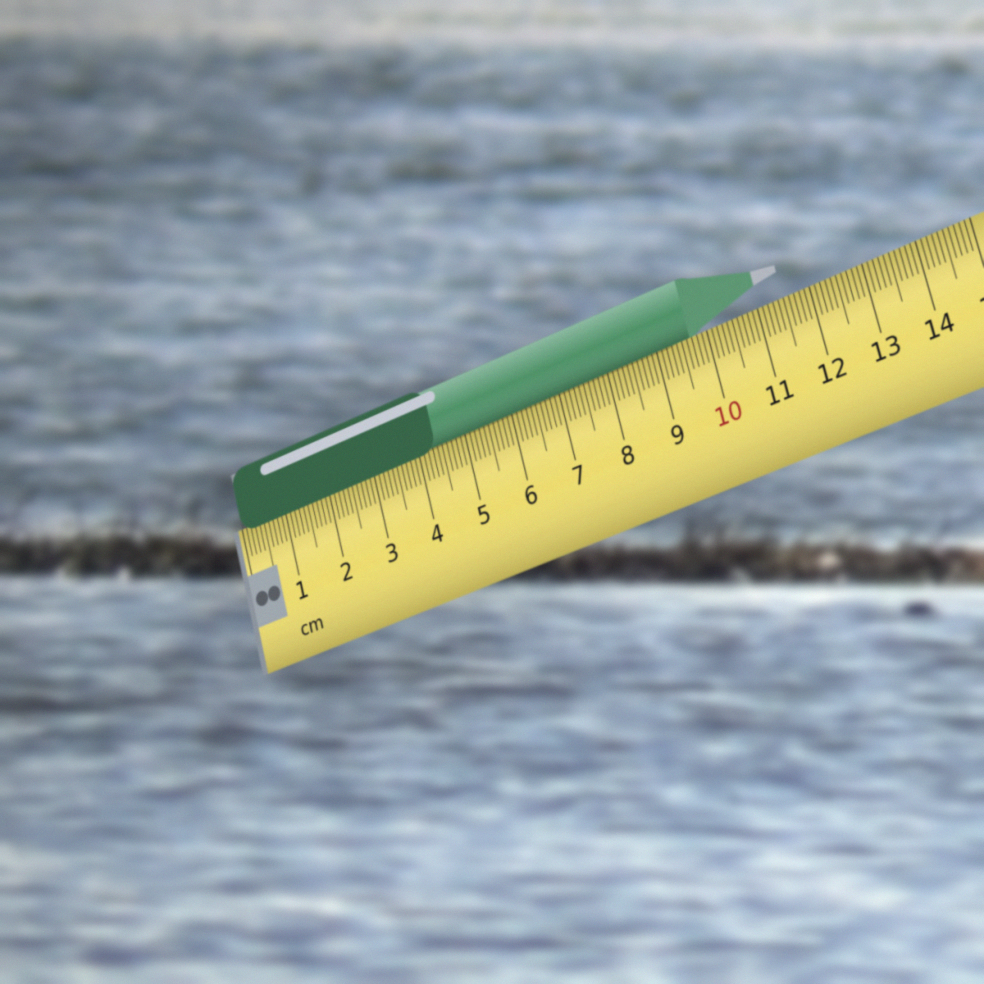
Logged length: 11.5 cm
